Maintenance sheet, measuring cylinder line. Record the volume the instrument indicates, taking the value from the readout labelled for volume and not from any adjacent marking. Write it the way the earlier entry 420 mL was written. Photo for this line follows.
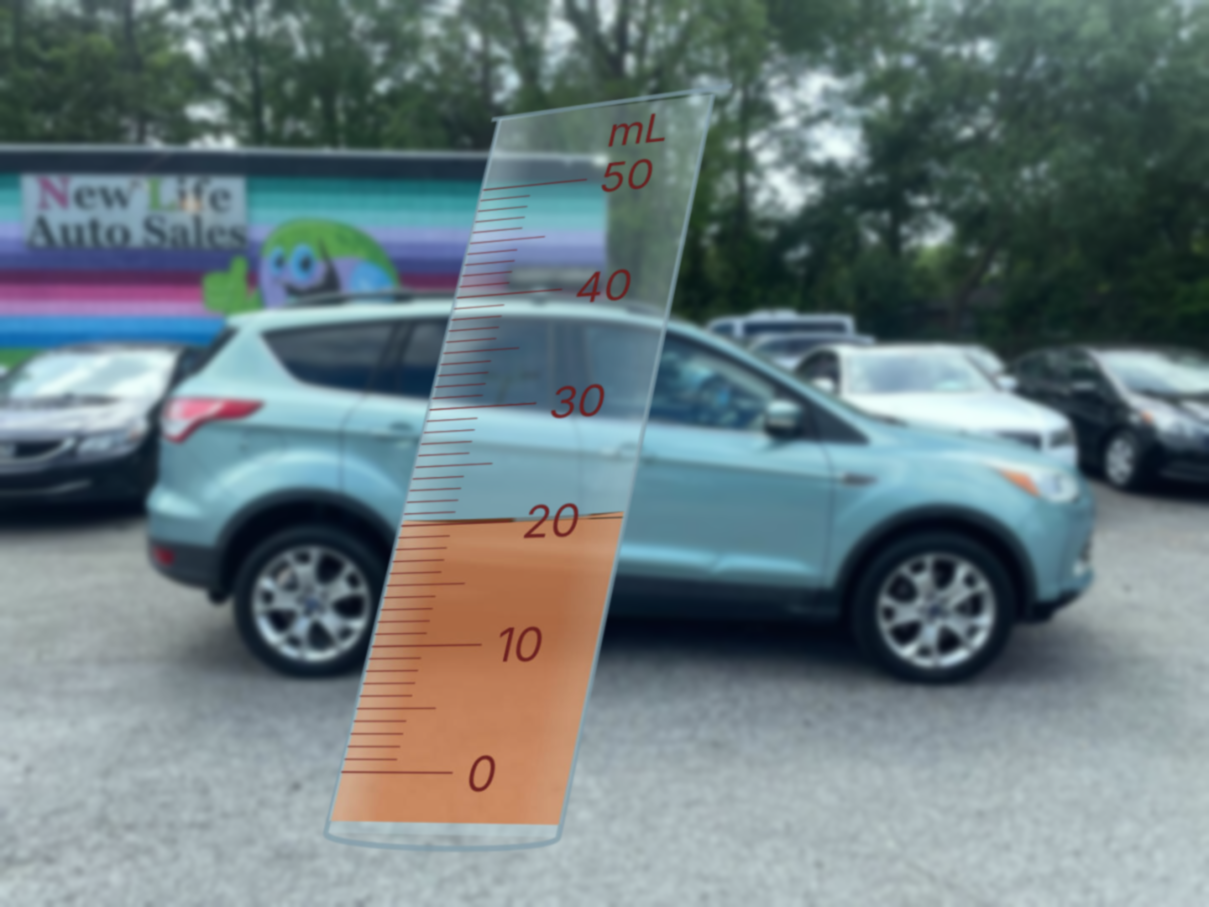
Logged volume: 20 mL
